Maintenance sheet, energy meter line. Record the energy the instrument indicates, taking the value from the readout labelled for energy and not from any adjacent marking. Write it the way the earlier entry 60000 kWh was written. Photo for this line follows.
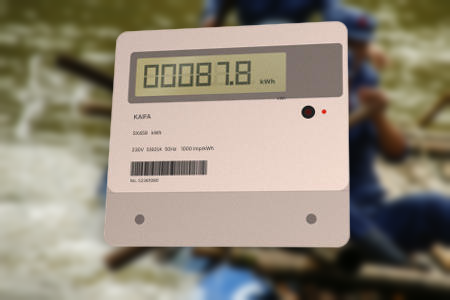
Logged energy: 87.8 kWh
